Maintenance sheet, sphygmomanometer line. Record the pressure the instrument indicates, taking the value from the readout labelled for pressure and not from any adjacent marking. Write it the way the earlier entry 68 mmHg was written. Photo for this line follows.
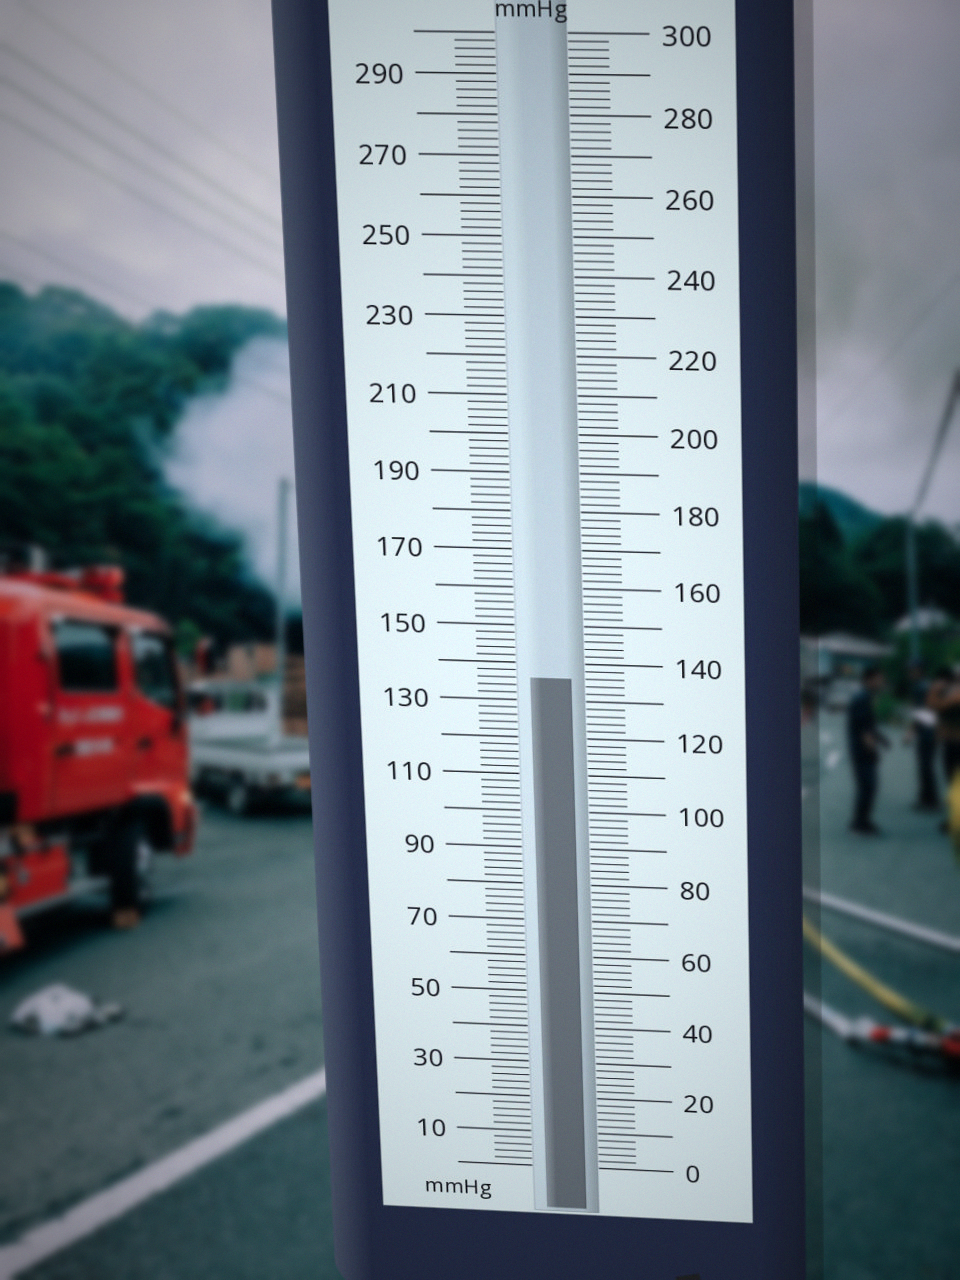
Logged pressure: 136 mmHg
